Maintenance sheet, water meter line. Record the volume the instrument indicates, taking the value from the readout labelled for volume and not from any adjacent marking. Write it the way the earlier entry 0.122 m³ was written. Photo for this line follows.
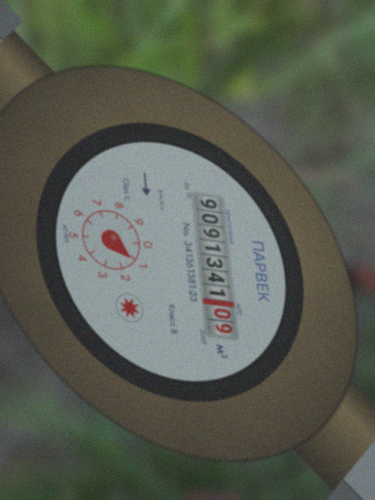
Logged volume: 9091341.091 m³
